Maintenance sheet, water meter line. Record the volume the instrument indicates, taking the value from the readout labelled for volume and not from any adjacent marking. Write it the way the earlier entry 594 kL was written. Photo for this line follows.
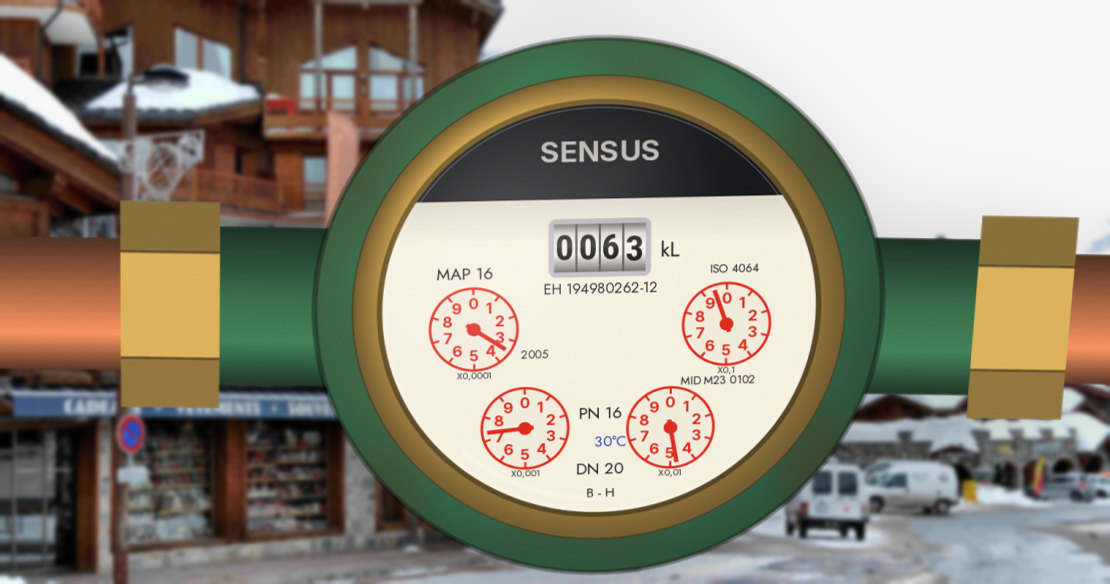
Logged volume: 62.9473 kL
